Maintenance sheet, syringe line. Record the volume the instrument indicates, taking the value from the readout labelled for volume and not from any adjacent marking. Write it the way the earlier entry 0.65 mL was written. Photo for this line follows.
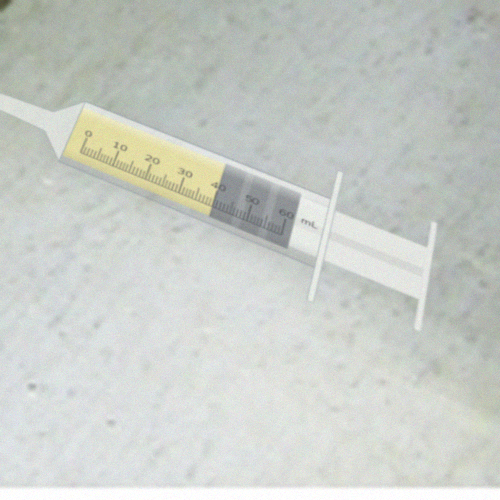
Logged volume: 40 mL
